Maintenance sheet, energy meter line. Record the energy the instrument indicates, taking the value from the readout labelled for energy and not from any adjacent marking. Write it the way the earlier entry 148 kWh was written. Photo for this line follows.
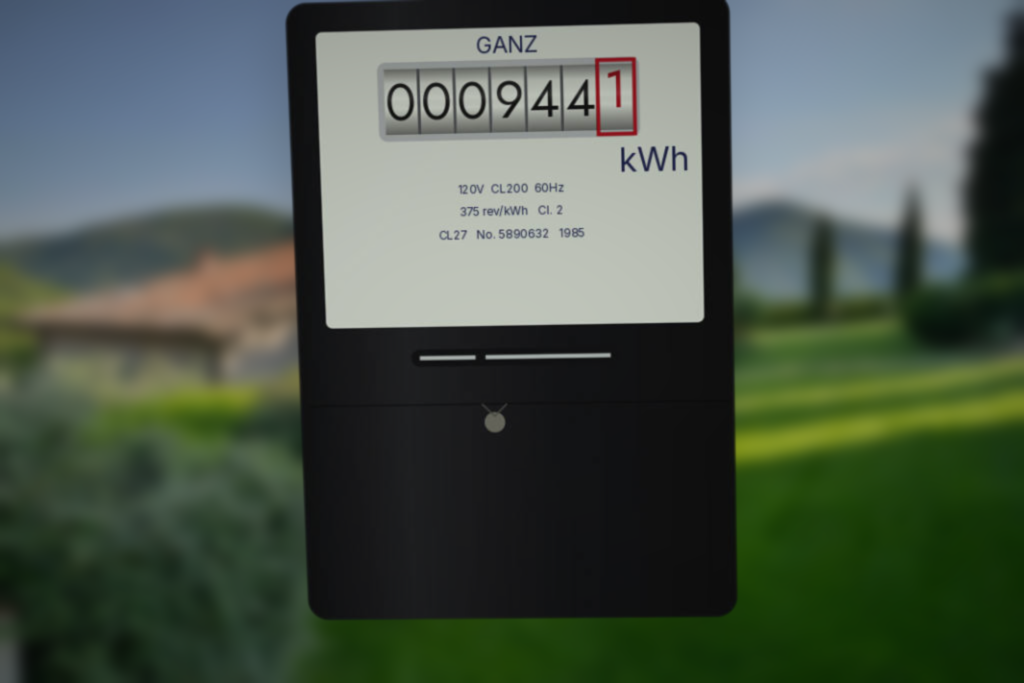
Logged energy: 944.1 kWh
